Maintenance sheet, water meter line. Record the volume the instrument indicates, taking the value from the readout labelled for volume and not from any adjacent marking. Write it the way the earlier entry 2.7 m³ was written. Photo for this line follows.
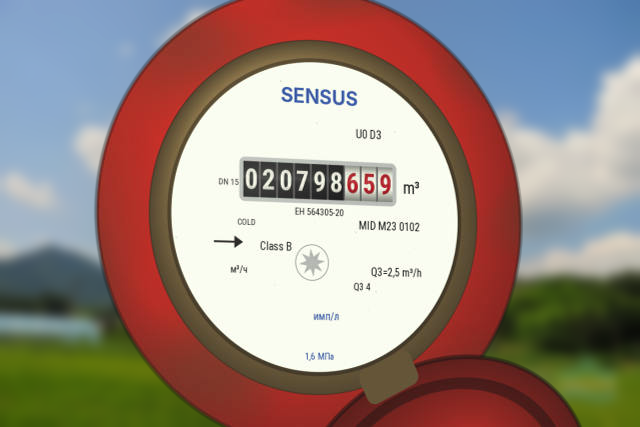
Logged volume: 20798.659 m³
